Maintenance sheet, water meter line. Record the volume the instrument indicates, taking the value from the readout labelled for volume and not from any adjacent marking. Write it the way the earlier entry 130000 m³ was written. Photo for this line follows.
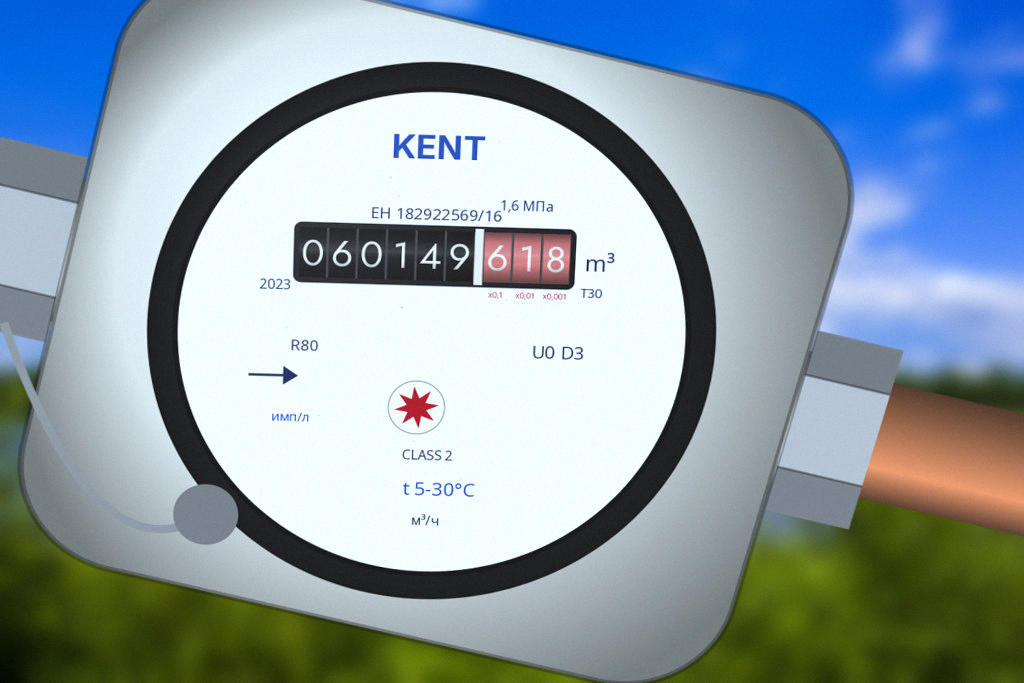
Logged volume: 60149.618 m³
